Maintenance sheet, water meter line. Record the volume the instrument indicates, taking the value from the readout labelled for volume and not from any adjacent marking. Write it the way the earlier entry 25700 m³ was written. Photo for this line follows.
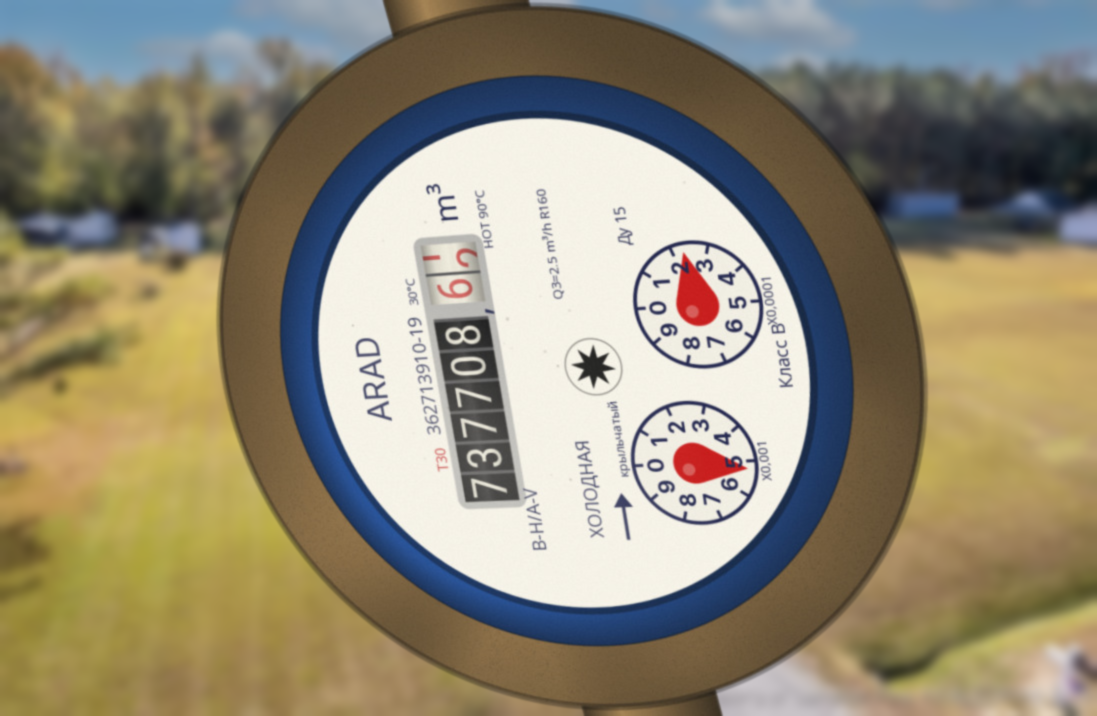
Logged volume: 737708.6152 m³
